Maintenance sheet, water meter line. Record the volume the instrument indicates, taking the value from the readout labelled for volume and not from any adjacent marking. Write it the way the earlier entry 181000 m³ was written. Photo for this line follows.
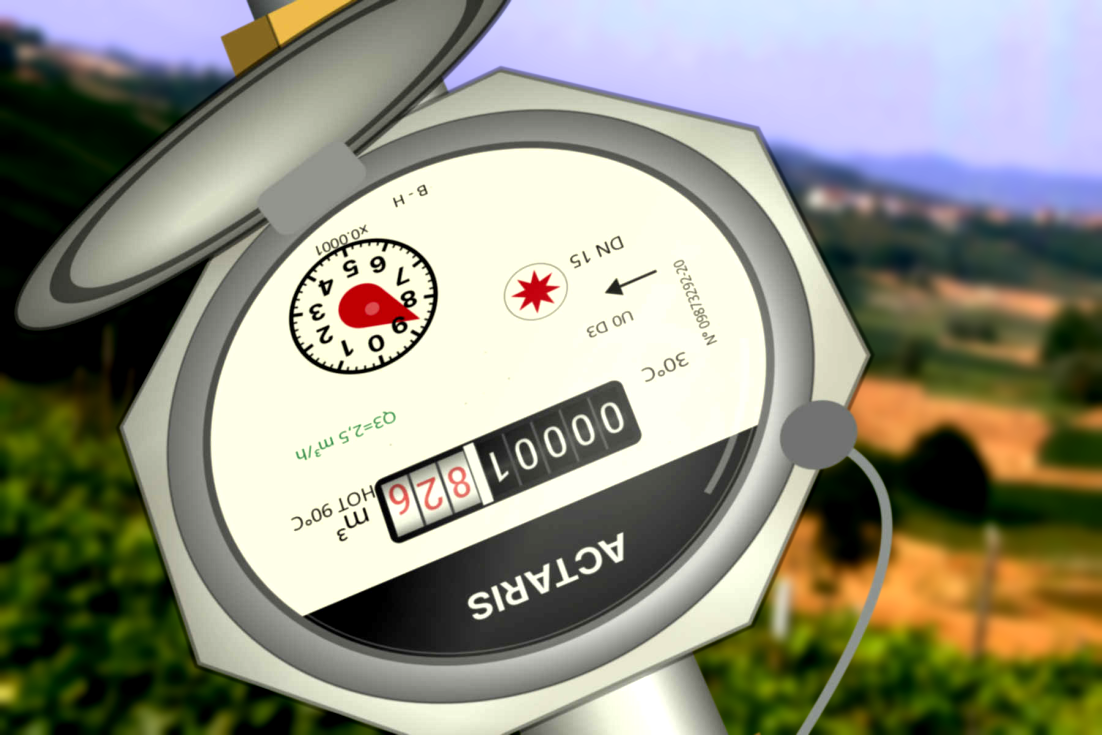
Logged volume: 1.8258 m³
